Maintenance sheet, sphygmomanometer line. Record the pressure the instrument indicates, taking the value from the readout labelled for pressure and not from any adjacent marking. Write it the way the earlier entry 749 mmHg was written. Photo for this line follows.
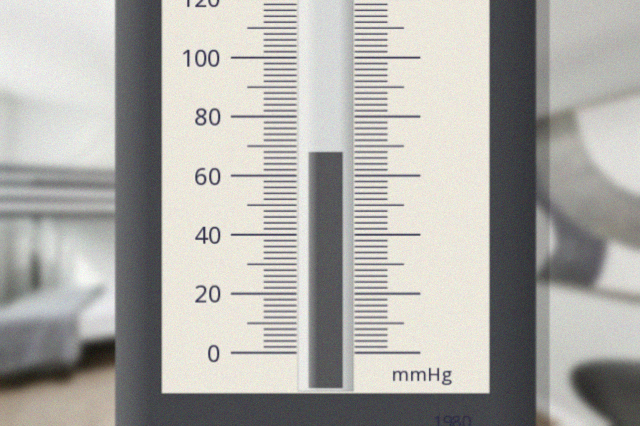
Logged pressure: 68 mmHg
